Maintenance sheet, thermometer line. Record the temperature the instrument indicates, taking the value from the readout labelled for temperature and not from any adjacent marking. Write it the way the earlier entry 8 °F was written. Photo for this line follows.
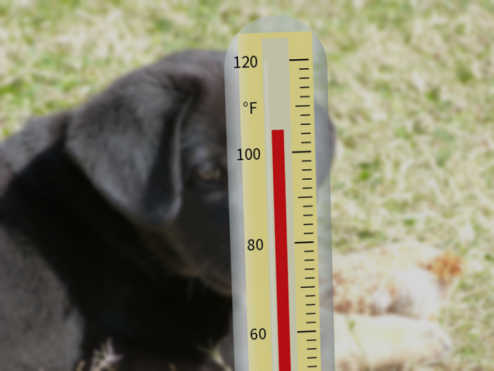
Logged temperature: 105 °F
